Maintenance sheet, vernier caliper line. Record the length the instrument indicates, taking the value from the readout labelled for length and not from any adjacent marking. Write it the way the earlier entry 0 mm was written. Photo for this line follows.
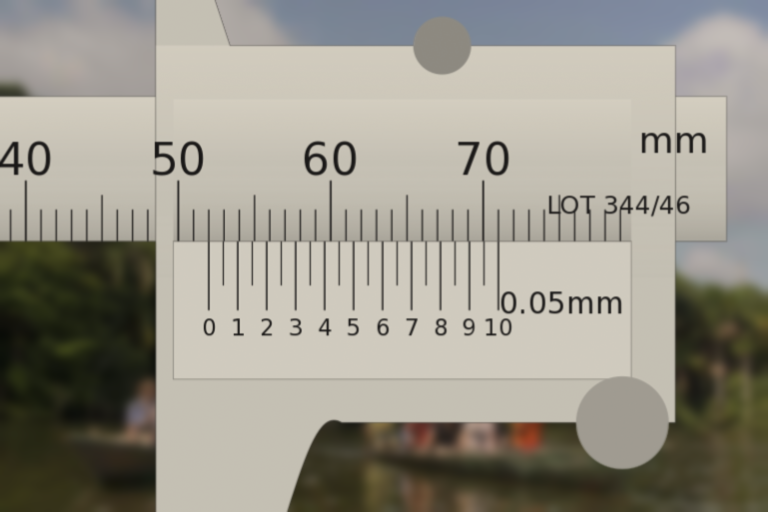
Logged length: 52.0 mm
